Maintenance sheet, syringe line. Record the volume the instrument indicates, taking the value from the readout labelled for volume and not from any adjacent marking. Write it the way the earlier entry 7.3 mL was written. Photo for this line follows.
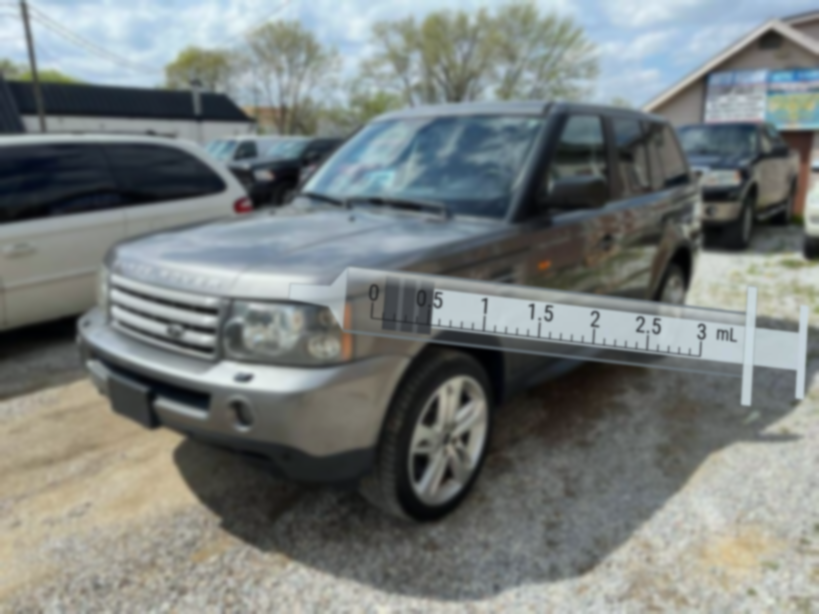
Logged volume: 0.1 mL
